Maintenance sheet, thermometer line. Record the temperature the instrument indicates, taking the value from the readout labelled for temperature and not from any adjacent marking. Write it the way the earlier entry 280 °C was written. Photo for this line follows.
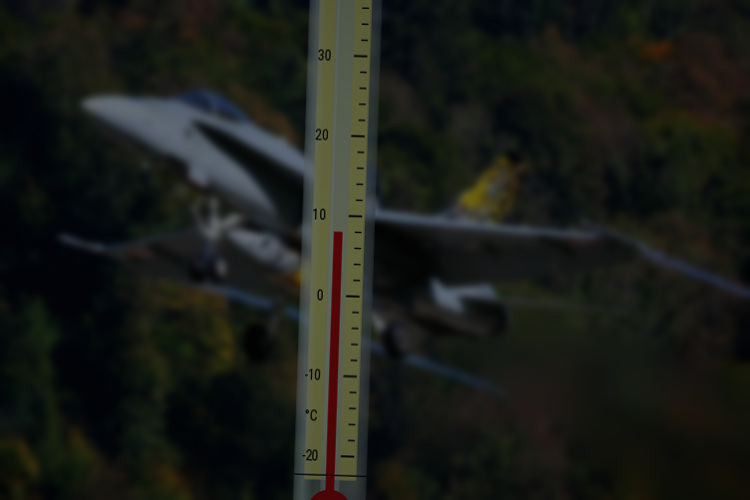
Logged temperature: 8 °C
